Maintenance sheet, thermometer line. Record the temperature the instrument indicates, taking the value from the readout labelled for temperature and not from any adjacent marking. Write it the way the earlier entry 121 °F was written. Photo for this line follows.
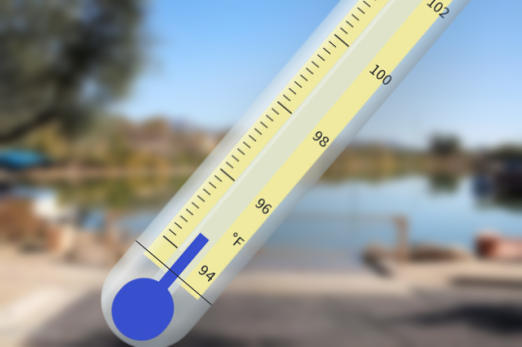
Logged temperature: 94.6 °F
